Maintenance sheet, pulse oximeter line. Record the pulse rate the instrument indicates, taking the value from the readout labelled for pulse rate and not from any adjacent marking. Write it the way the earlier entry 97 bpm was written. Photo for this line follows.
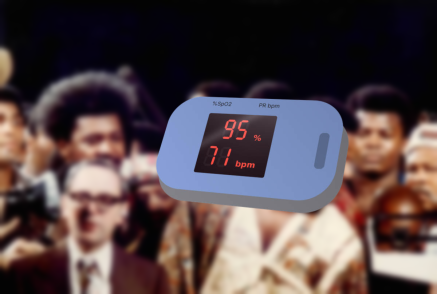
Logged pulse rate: 71 bpm
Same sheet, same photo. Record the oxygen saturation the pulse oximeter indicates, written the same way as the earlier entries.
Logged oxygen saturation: 95 %
